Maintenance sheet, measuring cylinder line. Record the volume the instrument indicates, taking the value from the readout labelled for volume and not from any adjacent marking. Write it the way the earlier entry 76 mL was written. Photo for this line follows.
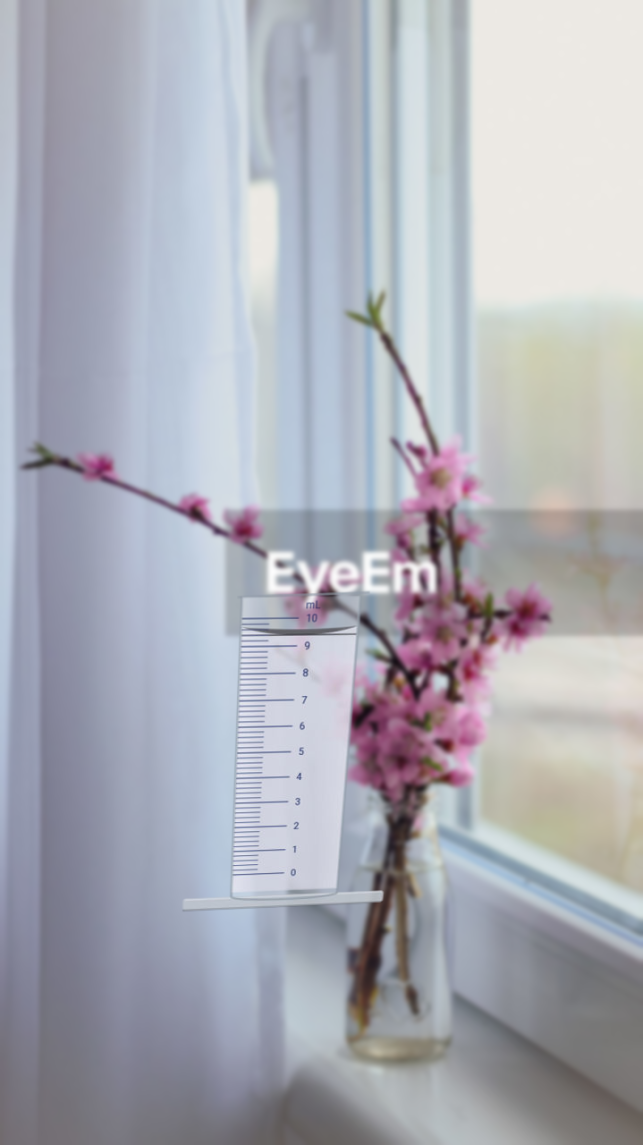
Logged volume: 9.4 mL
